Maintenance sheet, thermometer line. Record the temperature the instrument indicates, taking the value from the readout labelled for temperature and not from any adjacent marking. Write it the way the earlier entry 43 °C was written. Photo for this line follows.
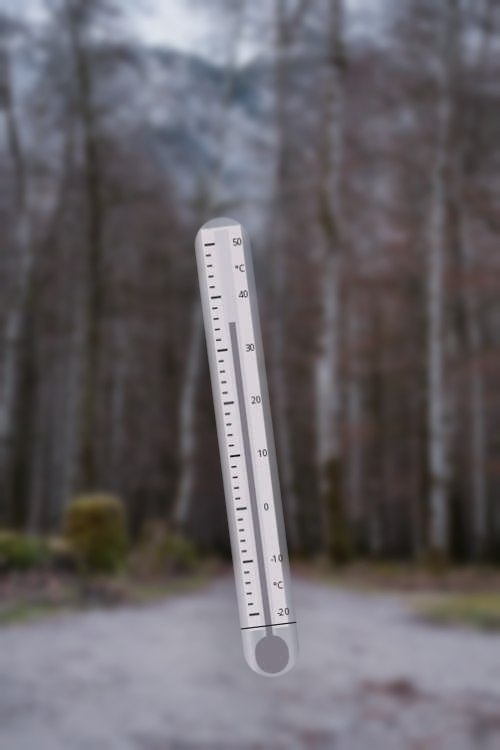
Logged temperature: 35 °C
